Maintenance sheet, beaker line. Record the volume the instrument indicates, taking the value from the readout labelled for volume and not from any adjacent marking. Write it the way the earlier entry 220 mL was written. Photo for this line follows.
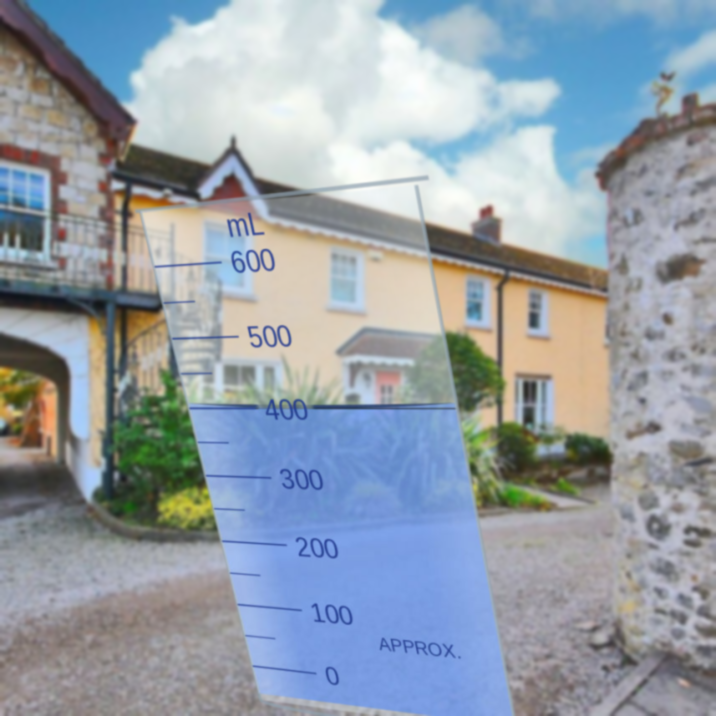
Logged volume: 400 mL
